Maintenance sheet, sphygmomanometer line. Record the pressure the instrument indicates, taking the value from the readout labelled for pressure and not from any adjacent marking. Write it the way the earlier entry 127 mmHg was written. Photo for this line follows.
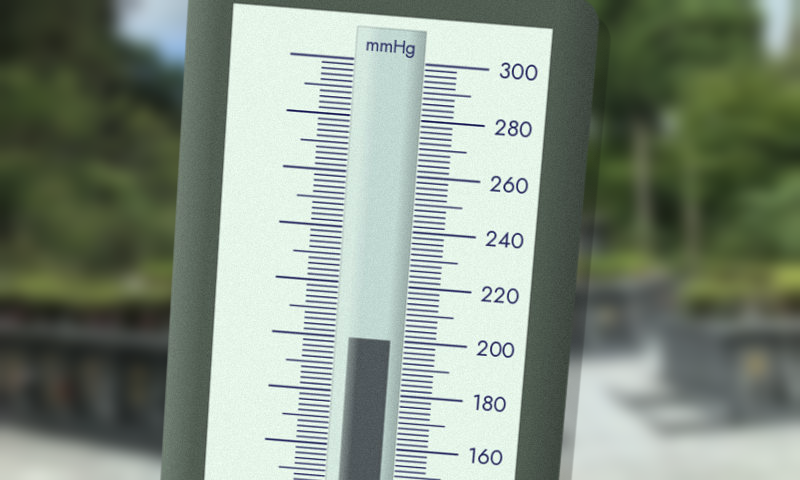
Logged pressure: 200 mmHg
